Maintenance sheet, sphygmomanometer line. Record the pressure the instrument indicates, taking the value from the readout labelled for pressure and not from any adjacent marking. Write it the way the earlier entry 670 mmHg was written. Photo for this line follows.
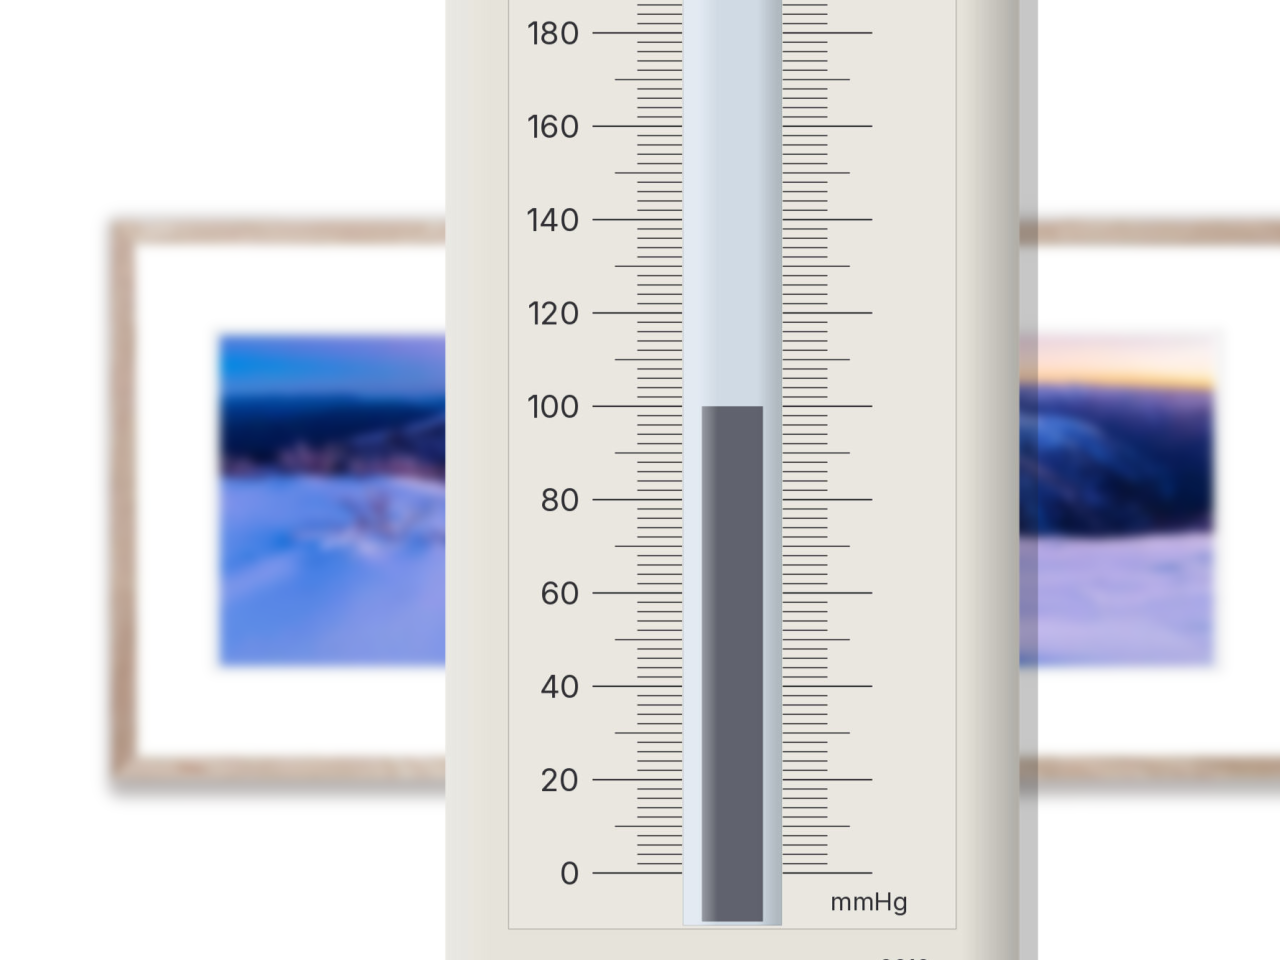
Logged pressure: 100 mmHg
